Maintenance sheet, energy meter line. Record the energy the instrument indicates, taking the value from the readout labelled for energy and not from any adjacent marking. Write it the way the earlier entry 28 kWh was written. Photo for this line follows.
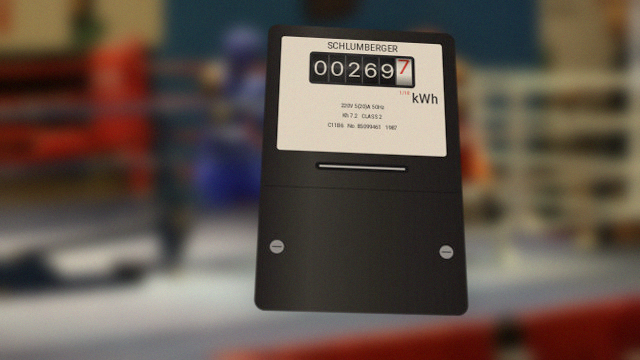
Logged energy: 269.7 kWh
